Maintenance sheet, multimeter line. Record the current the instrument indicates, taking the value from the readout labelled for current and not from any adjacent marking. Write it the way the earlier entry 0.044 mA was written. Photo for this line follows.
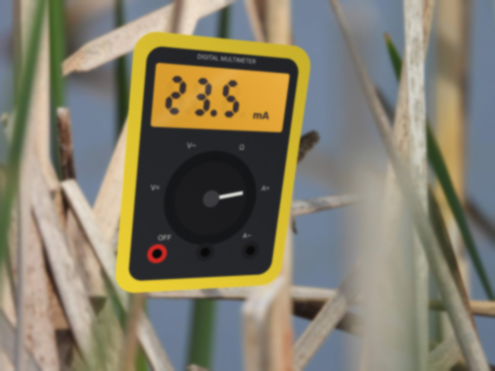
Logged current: 23.5 mA
